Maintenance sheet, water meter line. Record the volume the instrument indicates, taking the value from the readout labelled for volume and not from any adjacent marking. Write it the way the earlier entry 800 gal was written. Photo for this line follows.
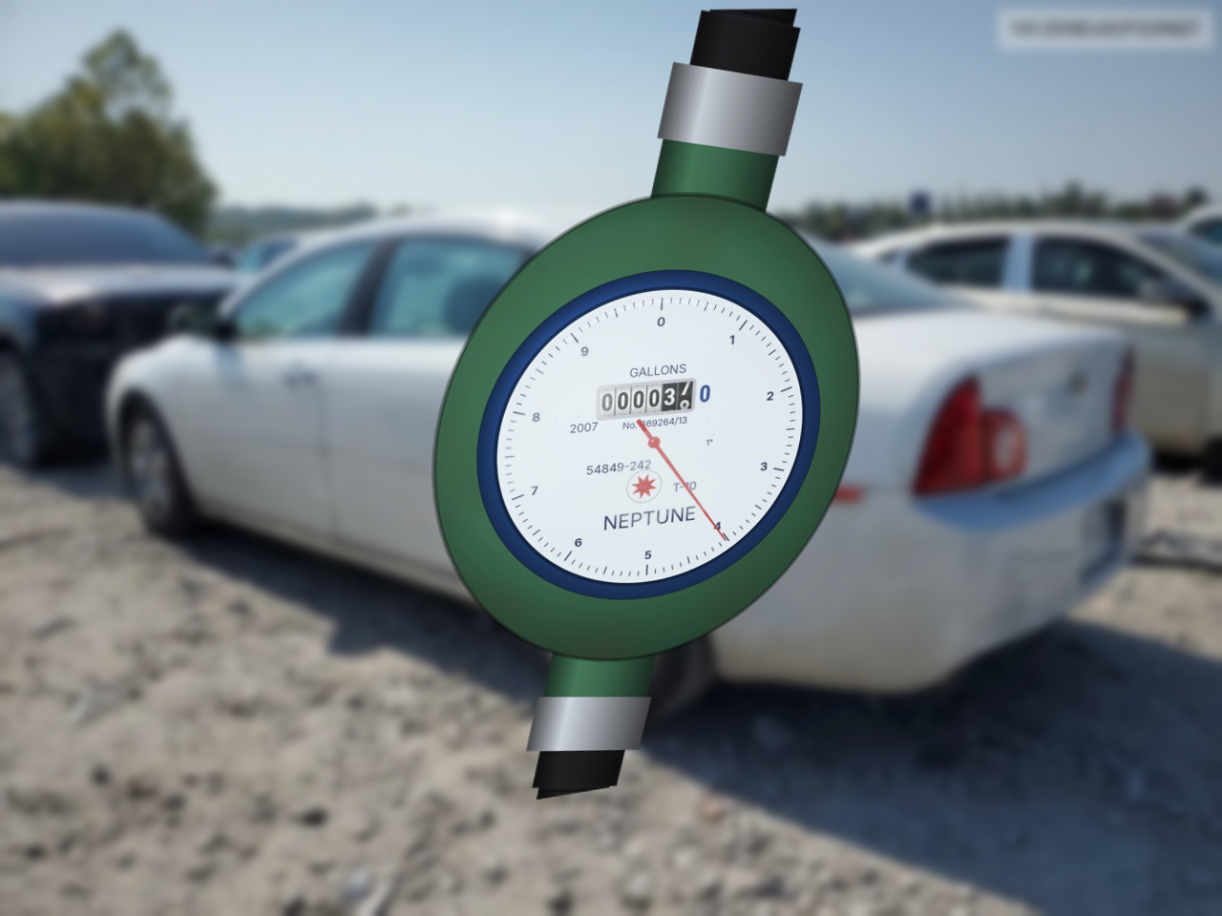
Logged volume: 374.0 gal
